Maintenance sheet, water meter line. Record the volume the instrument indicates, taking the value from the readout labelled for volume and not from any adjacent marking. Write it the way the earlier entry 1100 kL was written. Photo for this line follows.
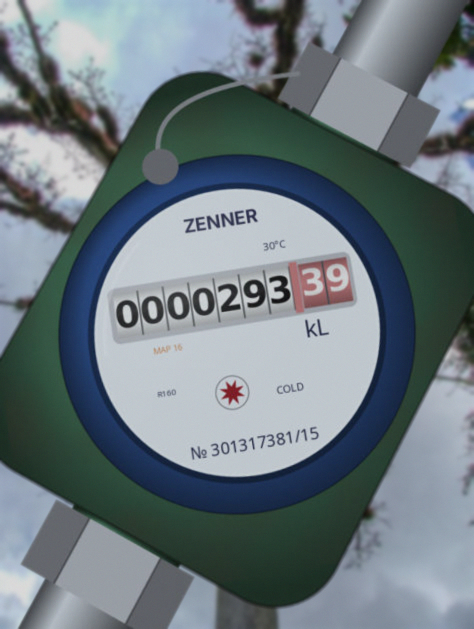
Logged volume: 293.39 kL
